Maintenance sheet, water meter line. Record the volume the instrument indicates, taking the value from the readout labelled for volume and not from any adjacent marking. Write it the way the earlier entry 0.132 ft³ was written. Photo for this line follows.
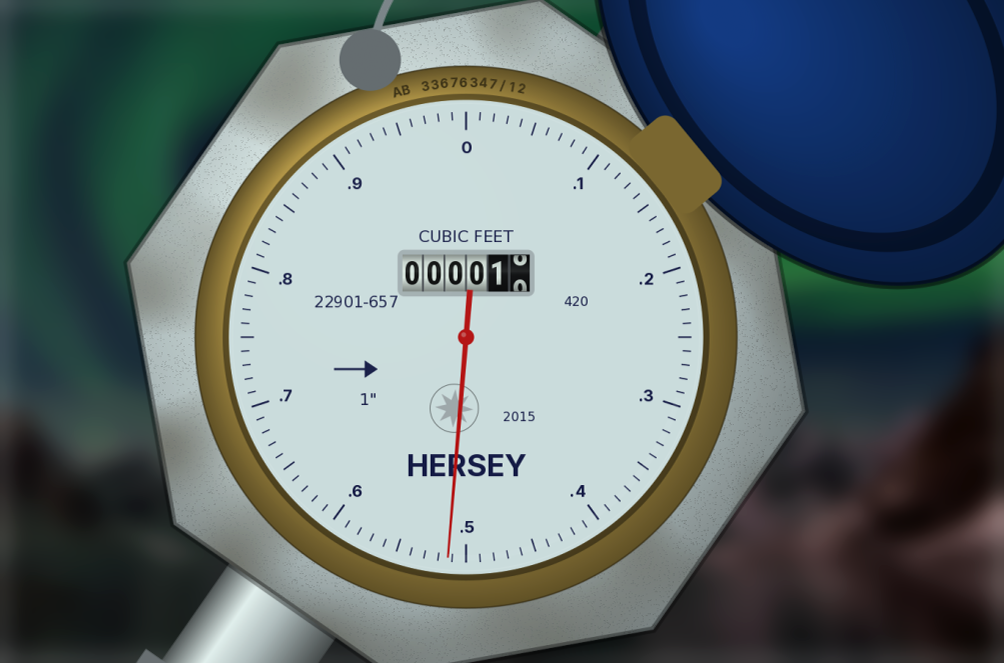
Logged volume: 18.51 ft³
